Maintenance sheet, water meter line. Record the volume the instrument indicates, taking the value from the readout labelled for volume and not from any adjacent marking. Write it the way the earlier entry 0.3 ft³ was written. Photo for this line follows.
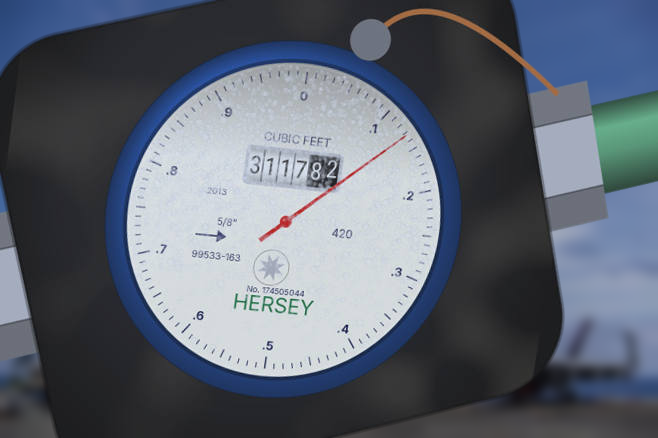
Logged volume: 311782.13 ft³
